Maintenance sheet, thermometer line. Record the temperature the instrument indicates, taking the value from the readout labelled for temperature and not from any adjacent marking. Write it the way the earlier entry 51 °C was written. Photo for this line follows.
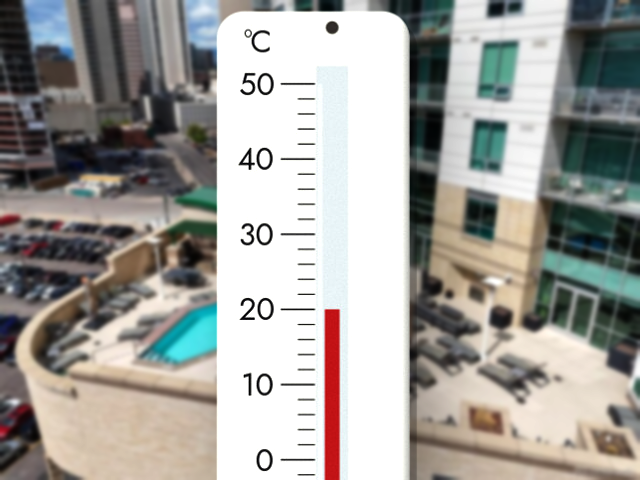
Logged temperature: 20 °C
